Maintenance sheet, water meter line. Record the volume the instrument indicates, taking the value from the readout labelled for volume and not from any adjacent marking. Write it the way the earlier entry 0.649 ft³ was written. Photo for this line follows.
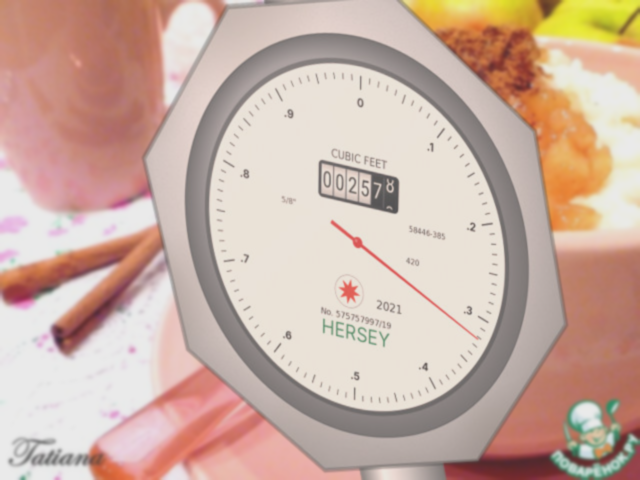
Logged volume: 2578.32 ft³
